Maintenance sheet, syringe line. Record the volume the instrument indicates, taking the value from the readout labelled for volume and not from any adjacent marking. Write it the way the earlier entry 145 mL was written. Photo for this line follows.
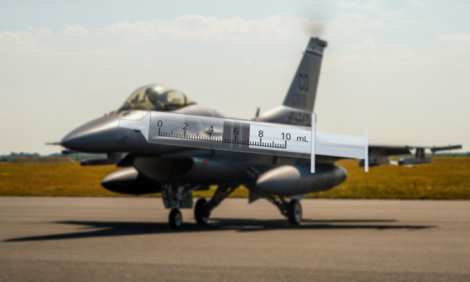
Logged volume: 5 mL
